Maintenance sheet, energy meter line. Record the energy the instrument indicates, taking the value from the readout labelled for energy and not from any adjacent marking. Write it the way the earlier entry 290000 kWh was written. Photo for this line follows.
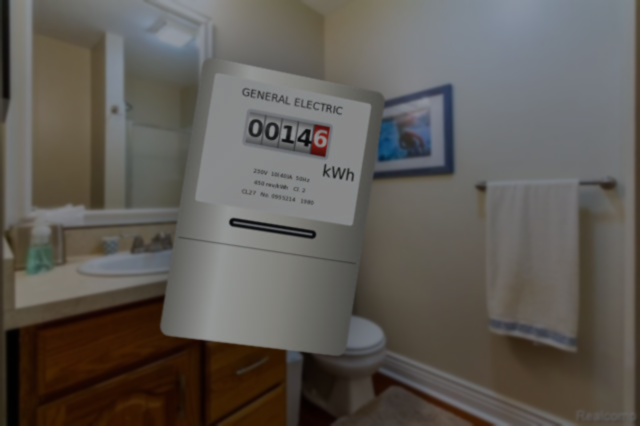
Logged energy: 14.6 kWh
